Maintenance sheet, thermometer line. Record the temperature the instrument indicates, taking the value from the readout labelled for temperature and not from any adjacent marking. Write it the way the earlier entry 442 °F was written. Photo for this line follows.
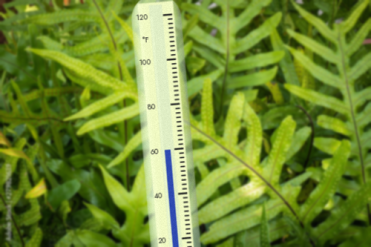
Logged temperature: 60 °F
